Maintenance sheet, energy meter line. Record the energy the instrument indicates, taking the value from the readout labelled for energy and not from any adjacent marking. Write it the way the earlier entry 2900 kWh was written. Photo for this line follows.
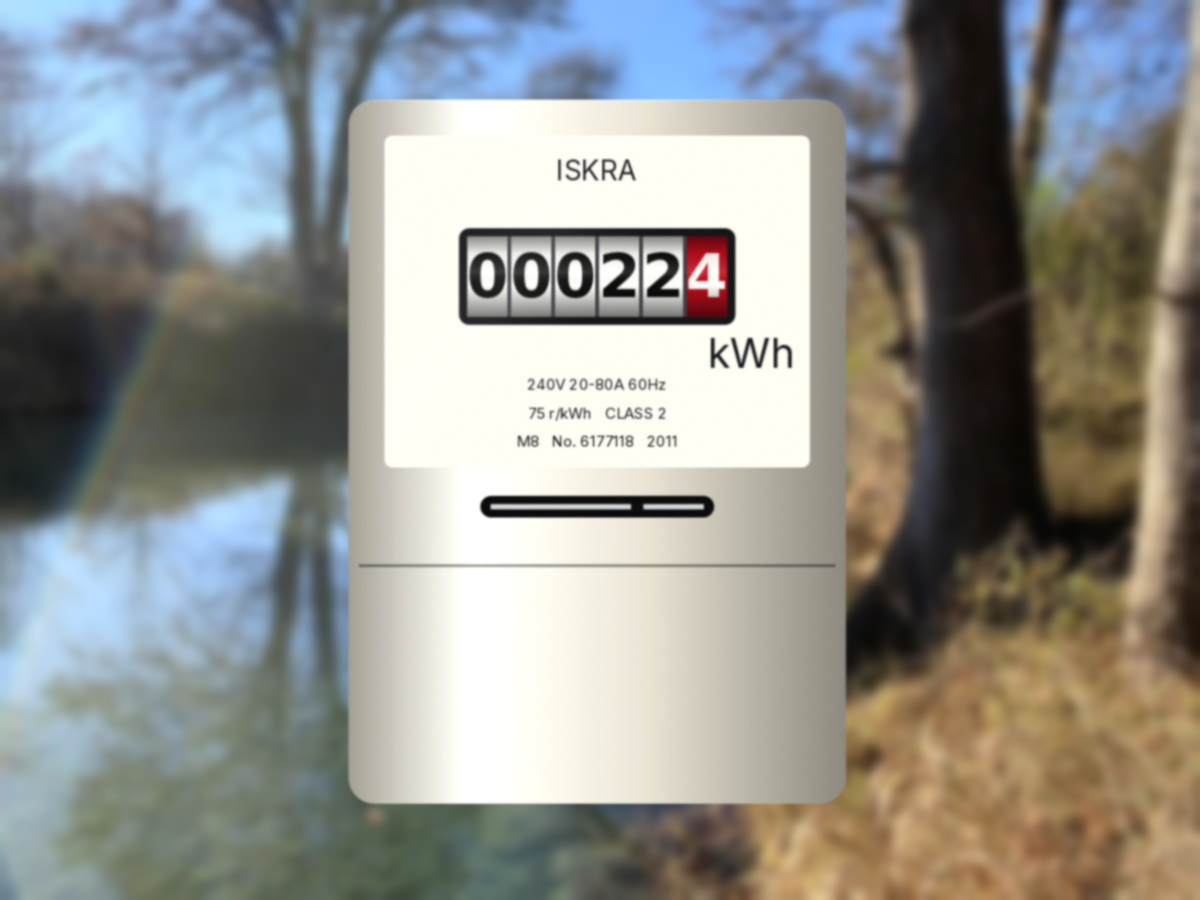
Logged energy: 22.4 kWh
